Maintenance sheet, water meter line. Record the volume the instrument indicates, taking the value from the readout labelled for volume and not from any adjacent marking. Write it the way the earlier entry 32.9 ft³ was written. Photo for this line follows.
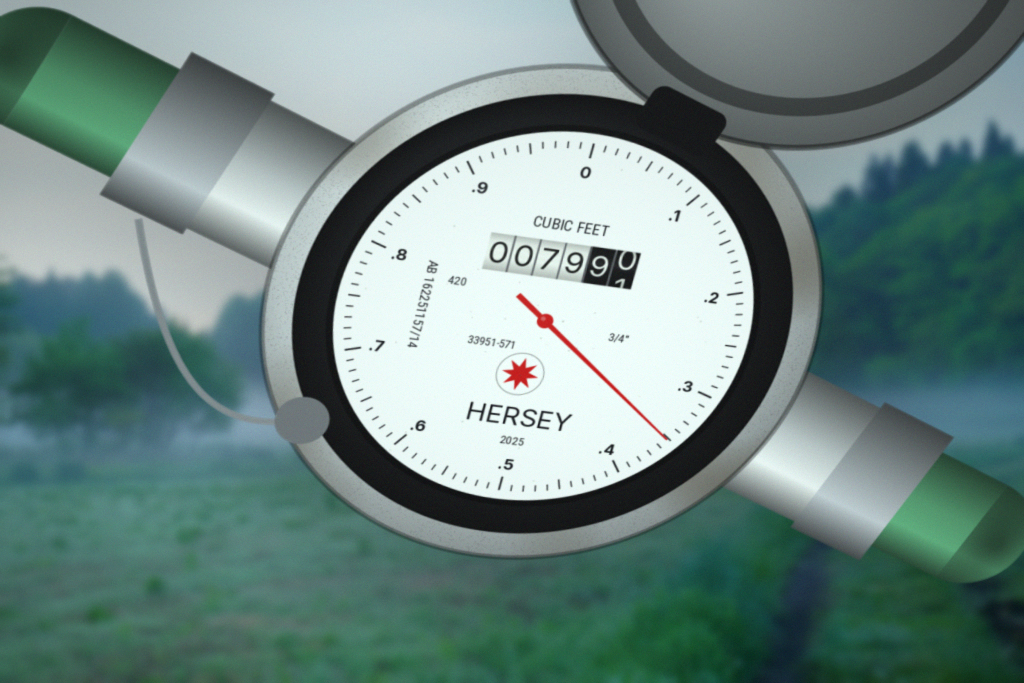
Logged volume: 7990.35 ft³
